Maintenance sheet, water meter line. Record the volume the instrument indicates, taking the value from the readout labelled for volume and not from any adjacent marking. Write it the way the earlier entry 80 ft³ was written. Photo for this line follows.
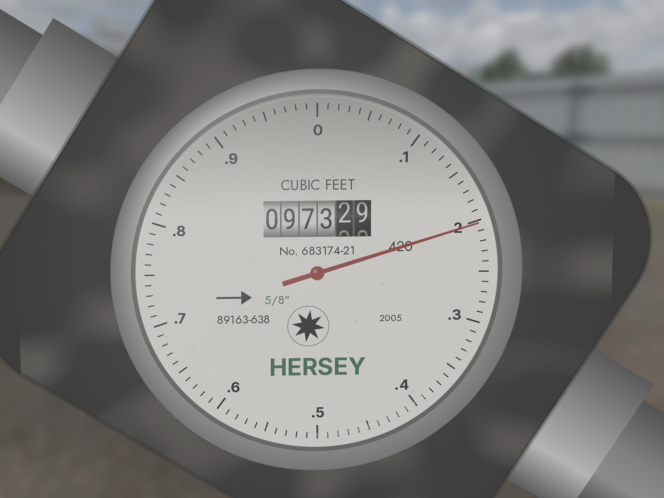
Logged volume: 97329.20 ft³
